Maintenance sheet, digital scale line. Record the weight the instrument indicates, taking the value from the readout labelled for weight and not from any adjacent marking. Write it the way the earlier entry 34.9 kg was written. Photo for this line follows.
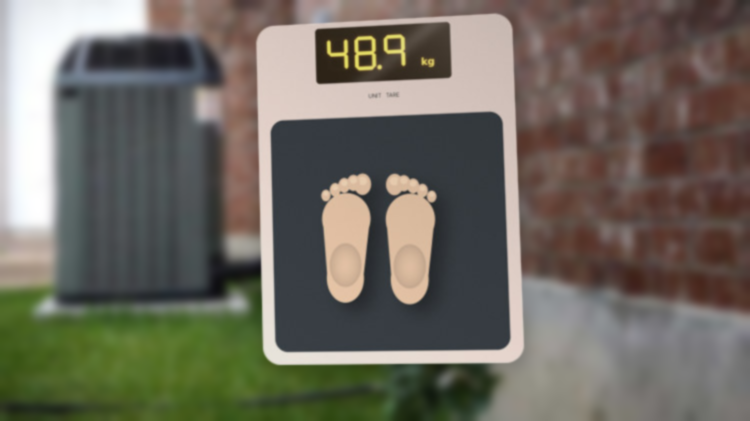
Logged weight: 48.9 kg
